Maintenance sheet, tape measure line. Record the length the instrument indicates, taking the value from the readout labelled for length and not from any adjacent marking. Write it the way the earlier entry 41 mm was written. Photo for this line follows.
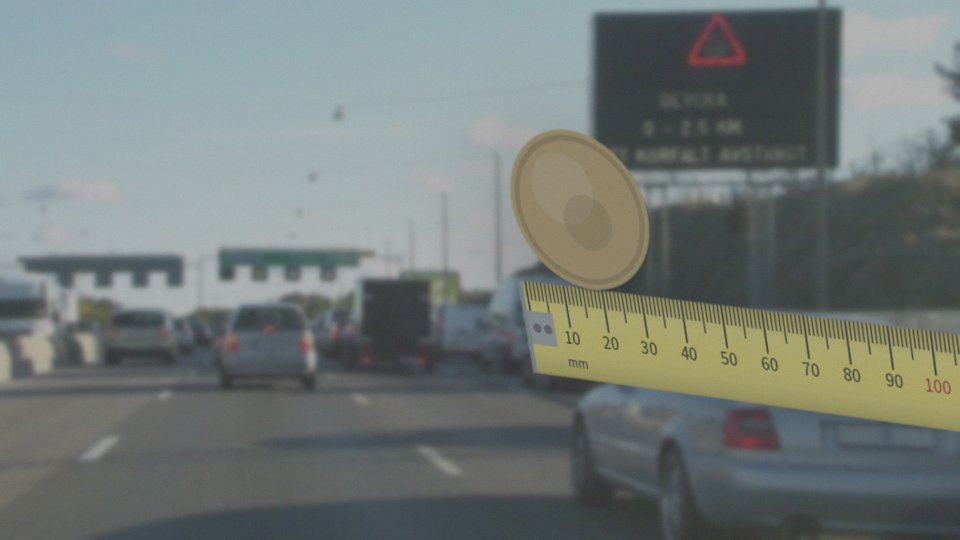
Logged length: 35 mm
